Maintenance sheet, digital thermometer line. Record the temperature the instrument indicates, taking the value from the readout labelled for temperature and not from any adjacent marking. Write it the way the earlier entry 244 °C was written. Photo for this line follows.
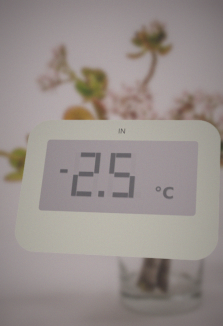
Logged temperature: -2.5 °C
